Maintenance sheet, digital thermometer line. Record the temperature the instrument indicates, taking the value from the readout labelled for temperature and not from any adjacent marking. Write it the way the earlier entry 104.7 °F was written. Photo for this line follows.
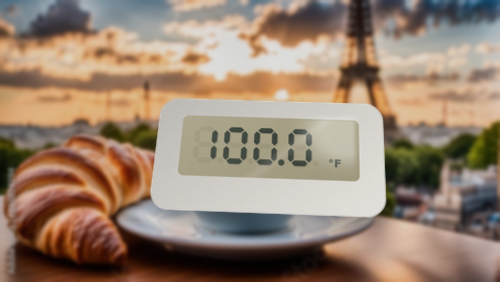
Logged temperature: 100.0 °F
